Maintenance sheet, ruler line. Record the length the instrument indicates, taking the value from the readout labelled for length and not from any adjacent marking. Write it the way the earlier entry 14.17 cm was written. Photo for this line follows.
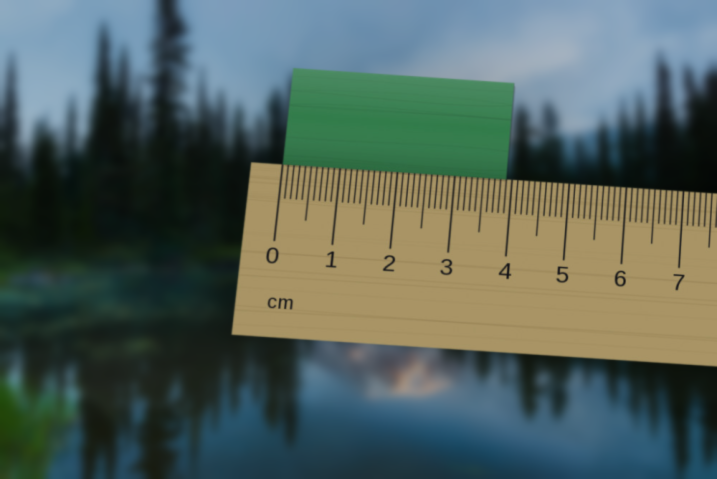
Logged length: 3.9 cm
